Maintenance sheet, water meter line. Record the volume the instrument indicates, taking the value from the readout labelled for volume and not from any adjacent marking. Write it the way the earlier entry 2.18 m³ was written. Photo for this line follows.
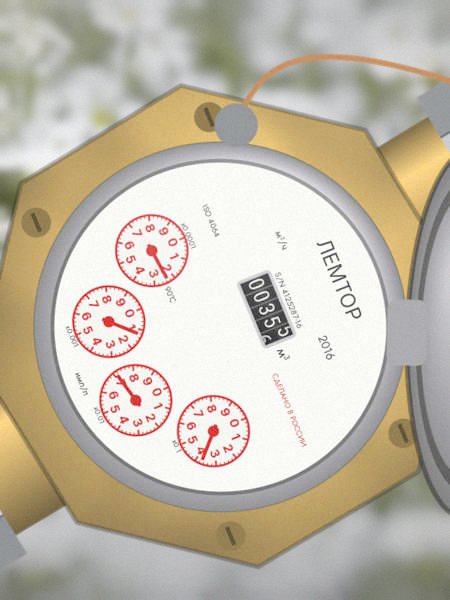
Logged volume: 355.3712 m³
